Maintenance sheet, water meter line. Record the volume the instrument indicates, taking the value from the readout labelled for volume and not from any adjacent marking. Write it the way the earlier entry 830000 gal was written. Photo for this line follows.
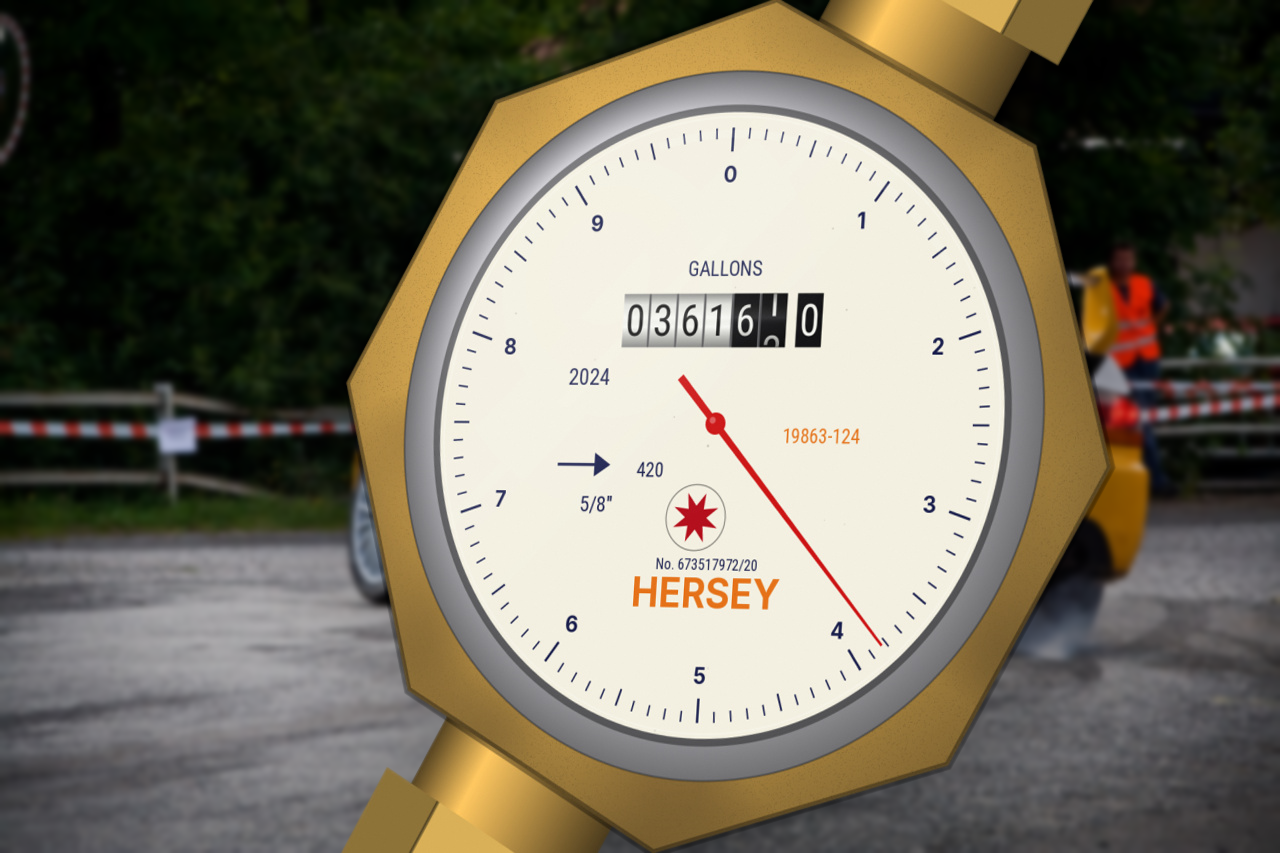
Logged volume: 361613.8 gal
